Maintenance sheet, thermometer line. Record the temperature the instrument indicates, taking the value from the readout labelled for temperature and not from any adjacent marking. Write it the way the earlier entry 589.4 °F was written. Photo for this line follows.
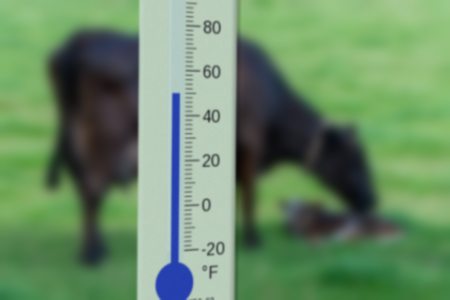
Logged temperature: 50 °F
